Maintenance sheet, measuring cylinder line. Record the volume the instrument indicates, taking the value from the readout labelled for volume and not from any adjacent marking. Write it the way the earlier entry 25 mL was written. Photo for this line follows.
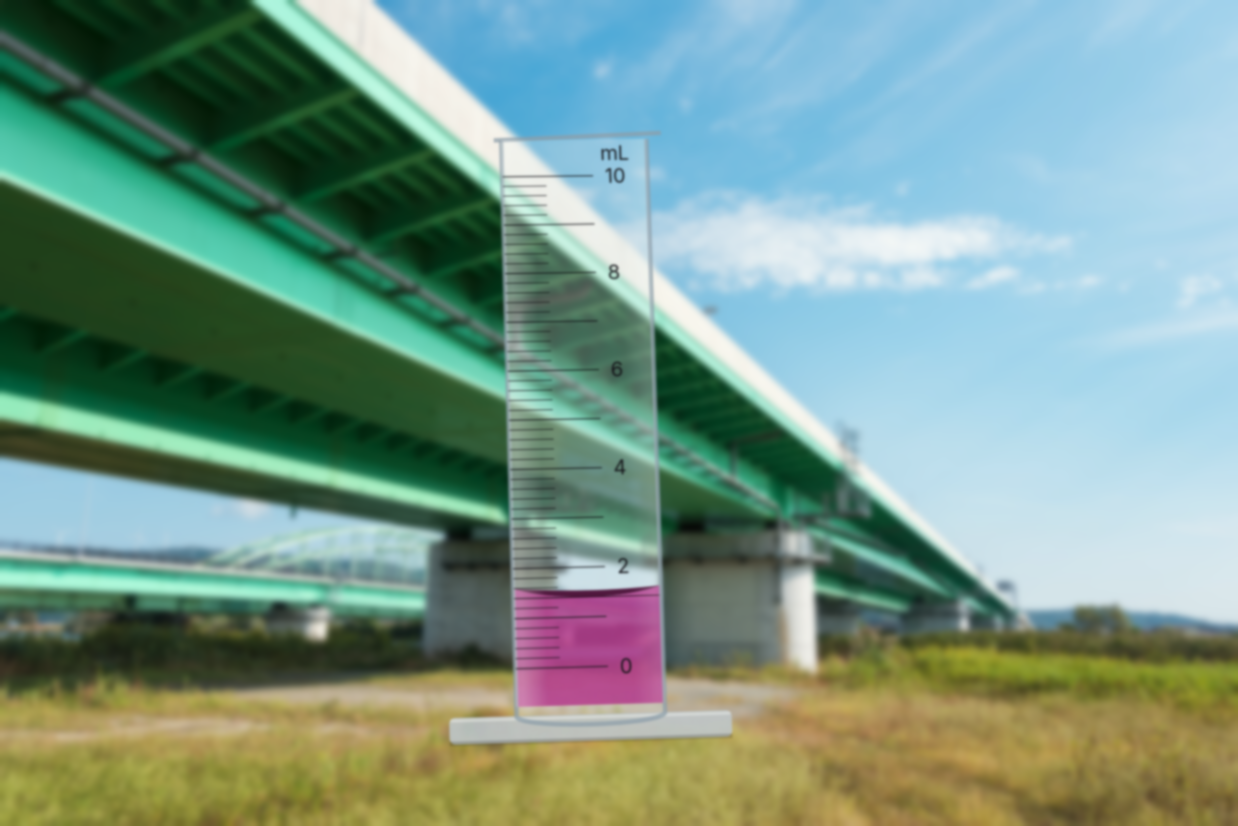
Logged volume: 1.4 mL
